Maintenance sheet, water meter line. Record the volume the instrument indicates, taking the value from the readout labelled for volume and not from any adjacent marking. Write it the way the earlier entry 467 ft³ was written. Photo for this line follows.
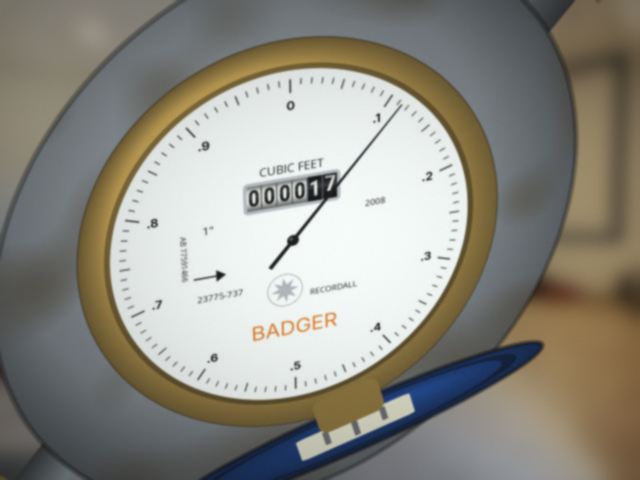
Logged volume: 17.11 ft³
